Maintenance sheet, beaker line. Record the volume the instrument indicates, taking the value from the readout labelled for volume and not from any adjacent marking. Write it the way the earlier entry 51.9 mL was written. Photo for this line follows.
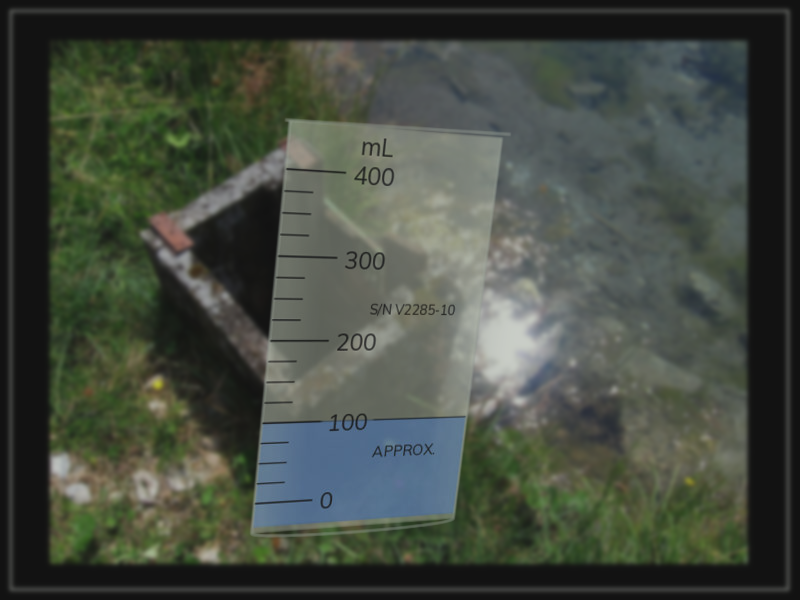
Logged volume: 100 mL
